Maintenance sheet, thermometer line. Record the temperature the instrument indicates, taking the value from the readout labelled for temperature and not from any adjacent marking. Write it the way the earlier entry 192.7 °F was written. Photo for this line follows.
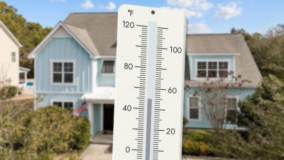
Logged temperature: 50 °F
